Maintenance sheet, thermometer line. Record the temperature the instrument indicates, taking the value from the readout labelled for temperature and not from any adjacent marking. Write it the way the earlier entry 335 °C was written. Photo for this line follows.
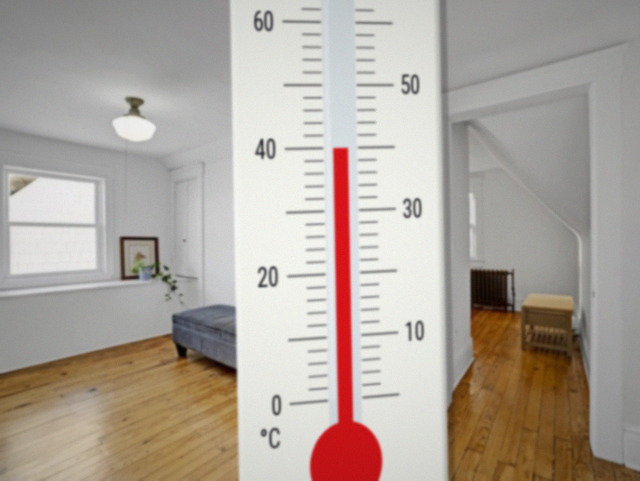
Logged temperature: 40 °C
